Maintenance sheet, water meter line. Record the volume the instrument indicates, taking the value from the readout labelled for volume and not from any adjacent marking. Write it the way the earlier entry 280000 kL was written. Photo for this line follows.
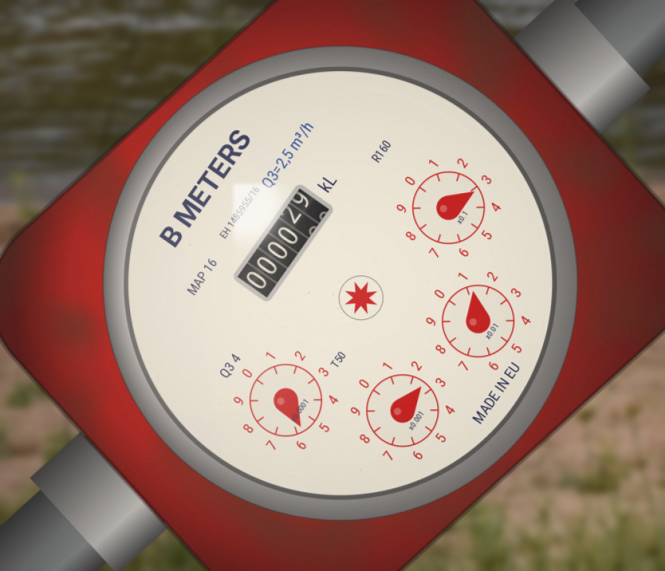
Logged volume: 29.3125 kL
